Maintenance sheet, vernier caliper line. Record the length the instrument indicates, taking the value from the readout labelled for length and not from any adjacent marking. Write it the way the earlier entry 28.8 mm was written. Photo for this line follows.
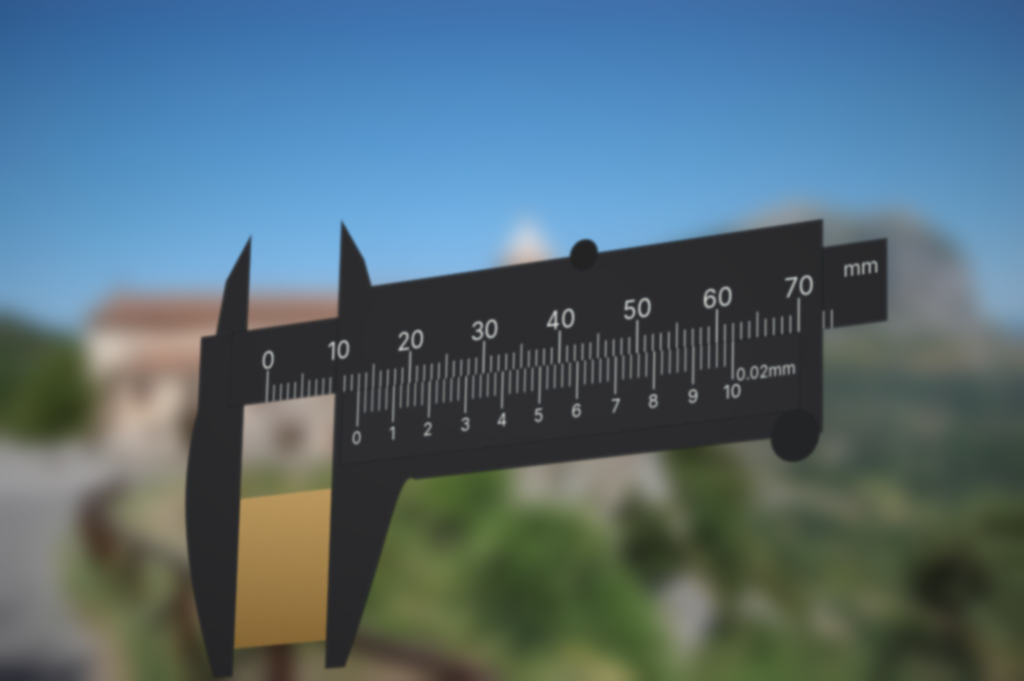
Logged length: 13.0 mm
